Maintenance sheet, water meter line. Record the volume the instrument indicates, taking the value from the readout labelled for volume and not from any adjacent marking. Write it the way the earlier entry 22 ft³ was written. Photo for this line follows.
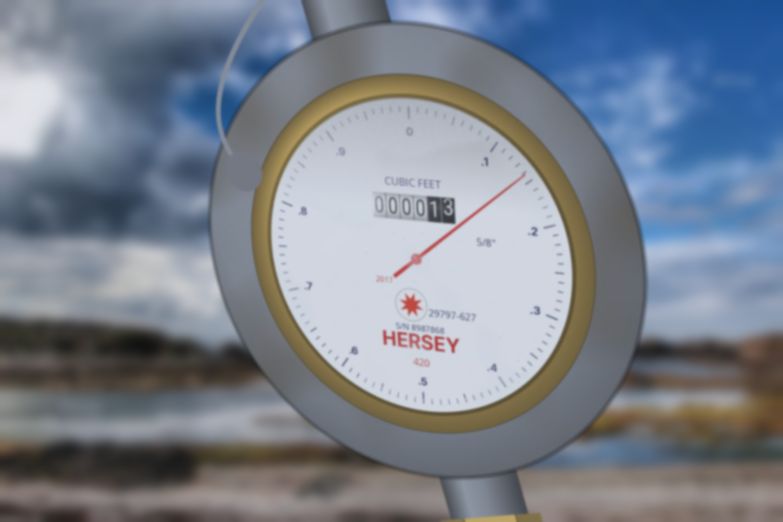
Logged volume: 13.14 ft³
